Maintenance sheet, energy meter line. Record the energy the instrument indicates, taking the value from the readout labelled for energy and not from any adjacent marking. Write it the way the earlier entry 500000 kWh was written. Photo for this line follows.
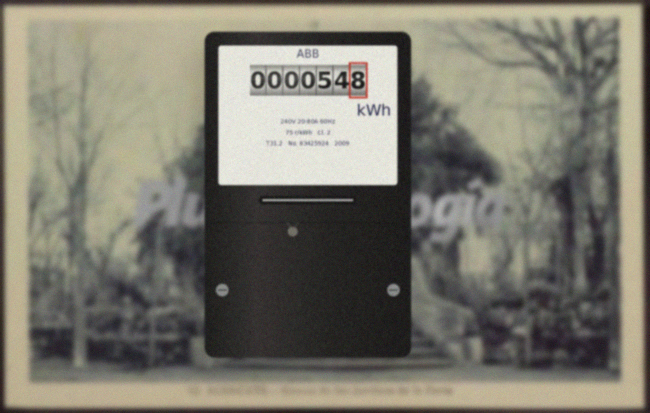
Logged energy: 54.8 kWh
